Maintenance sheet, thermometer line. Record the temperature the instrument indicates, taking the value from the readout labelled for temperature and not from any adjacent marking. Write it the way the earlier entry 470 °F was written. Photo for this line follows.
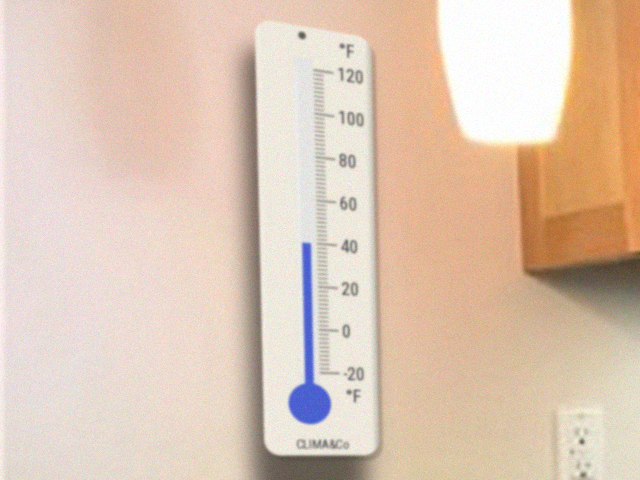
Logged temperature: 40 °F
